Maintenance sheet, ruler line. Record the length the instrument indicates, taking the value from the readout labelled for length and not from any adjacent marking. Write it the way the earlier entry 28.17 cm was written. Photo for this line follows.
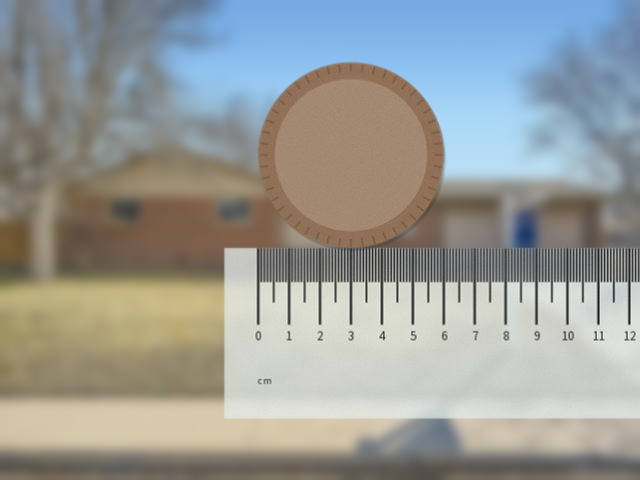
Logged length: 6 cm
